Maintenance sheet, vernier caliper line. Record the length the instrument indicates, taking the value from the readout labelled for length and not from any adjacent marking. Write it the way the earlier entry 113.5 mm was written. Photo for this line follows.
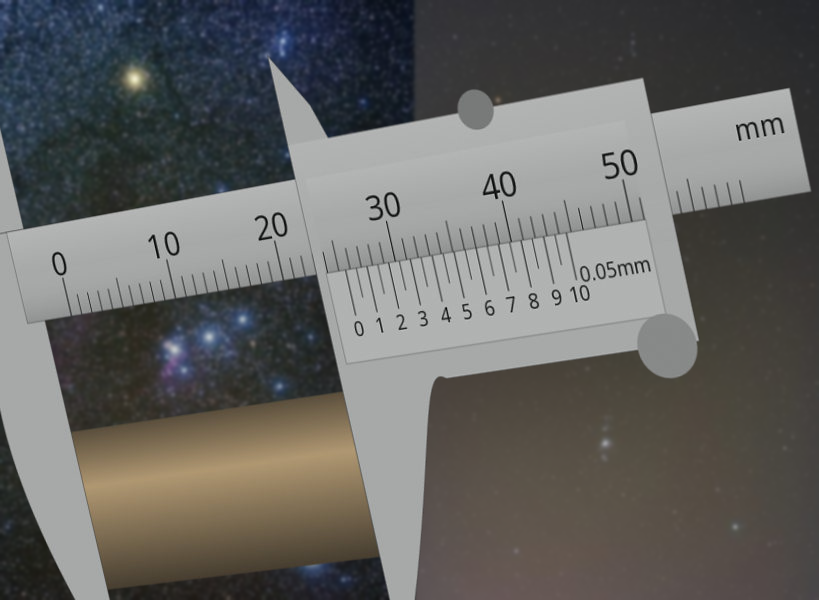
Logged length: 25.6 mm
